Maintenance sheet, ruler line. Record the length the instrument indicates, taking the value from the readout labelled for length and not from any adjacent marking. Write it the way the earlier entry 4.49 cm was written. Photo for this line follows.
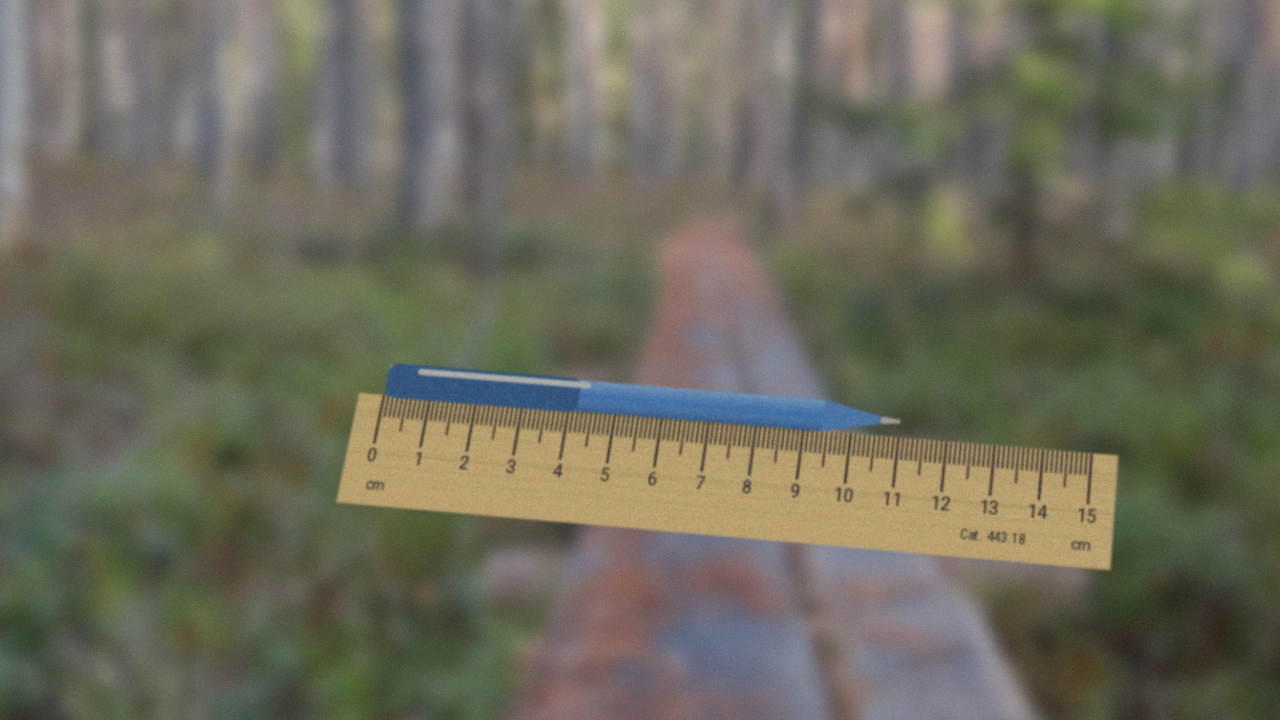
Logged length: 11 cm
